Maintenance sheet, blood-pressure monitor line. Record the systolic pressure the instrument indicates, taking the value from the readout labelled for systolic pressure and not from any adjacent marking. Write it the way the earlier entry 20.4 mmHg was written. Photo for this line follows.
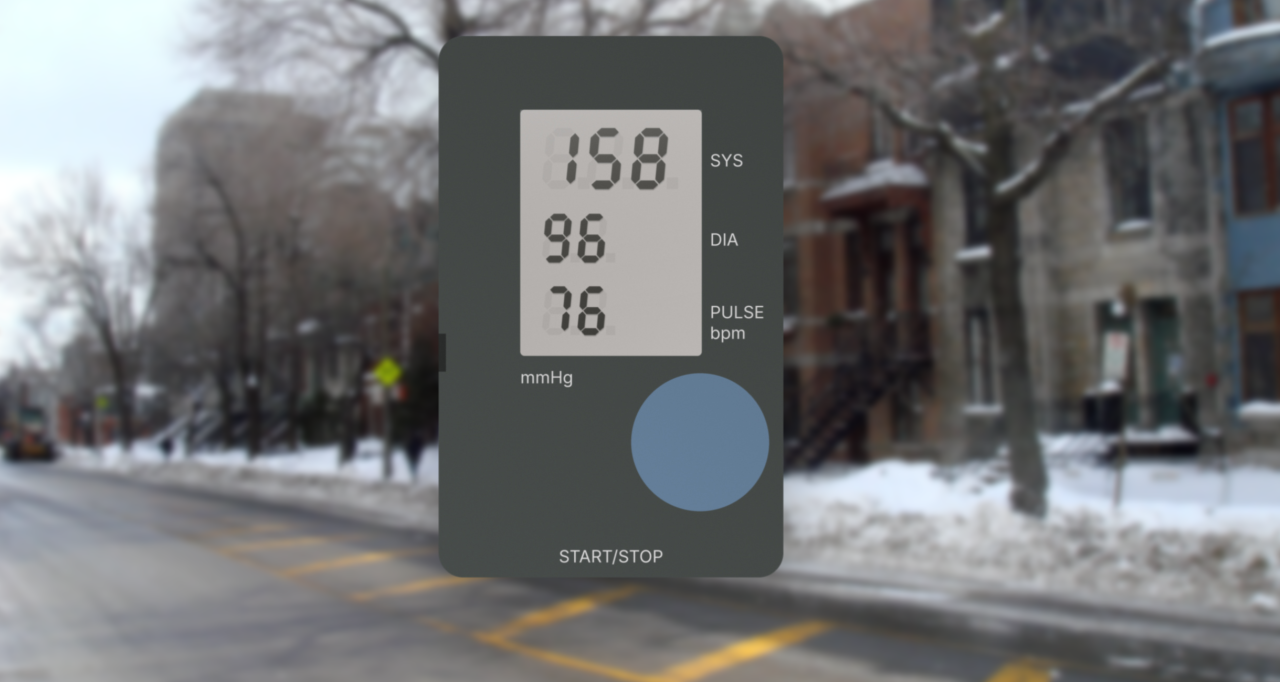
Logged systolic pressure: 158 mmHg
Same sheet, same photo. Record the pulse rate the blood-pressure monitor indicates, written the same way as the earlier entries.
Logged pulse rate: 76 bpm
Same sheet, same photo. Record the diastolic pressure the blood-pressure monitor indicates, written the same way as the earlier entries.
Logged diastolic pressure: 96 mmHg
